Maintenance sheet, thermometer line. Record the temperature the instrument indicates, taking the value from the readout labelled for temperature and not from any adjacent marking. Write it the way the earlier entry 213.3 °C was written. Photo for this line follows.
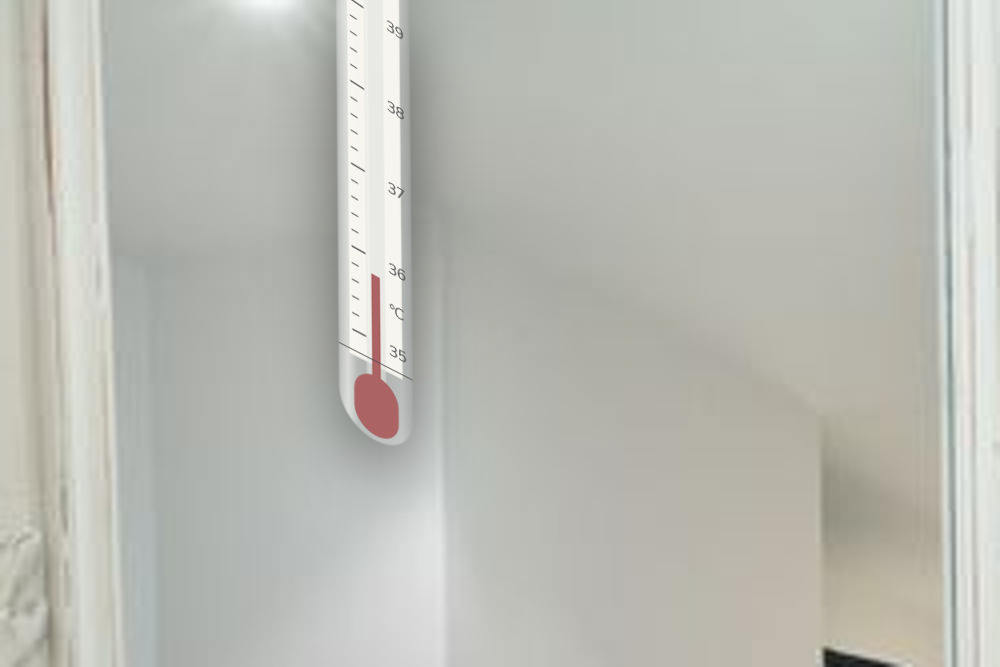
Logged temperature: 35.8 °C
